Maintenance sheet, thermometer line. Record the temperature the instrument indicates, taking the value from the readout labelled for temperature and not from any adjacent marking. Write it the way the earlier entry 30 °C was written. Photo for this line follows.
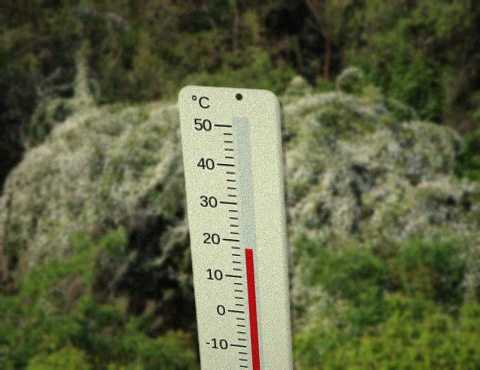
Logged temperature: 18 °C
